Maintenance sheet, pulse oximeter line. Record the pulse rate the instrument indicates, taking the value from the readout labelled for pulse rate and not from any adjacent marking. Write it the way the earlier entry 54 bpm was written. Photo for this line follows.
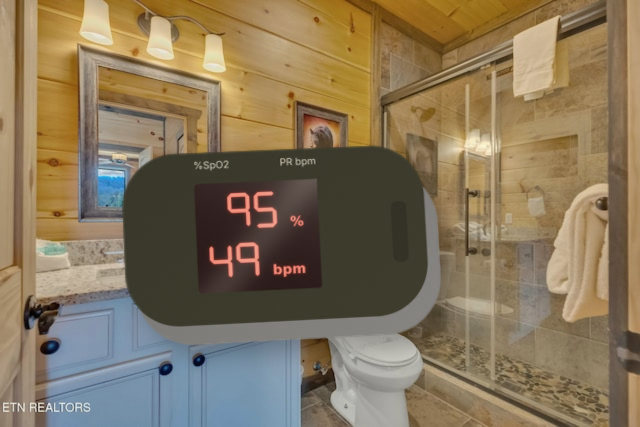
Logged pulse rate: 49 bpm
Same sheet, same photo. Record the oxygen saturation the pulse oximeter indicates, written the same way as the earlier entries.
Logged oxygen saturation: 95 %
